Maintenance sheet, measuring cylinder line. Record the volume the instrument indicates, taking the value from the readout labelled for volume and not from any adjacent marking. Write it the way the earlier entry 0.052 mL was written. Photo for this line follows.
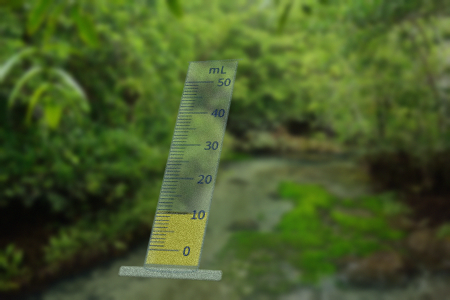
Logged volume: 10 mL
